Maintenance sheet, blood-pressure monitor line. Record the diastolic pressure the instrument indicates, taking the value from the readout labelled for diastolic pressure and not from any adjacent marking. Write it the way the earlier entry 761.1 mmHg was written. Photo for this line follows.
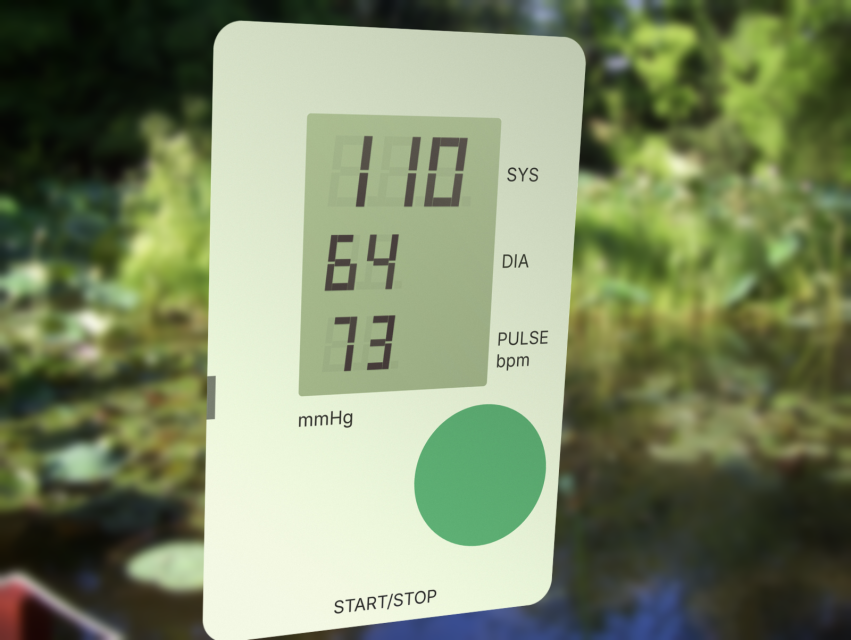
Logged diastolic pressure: 64 mmHg
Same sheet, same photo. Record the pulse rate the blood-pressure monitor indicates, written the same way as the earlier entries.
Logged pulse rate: 73 bpm
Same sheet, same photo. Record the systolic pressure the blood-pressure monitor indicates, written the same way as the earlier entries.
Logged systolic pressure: 110 mmHg
